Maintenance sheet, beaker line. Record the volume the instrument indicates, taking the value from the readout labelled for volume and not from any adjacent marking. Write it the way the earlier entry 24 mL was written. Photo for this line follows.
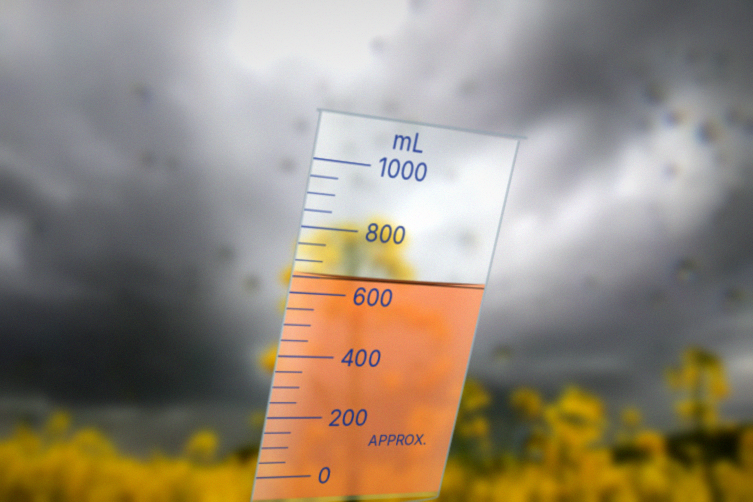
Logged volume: 650 mL
